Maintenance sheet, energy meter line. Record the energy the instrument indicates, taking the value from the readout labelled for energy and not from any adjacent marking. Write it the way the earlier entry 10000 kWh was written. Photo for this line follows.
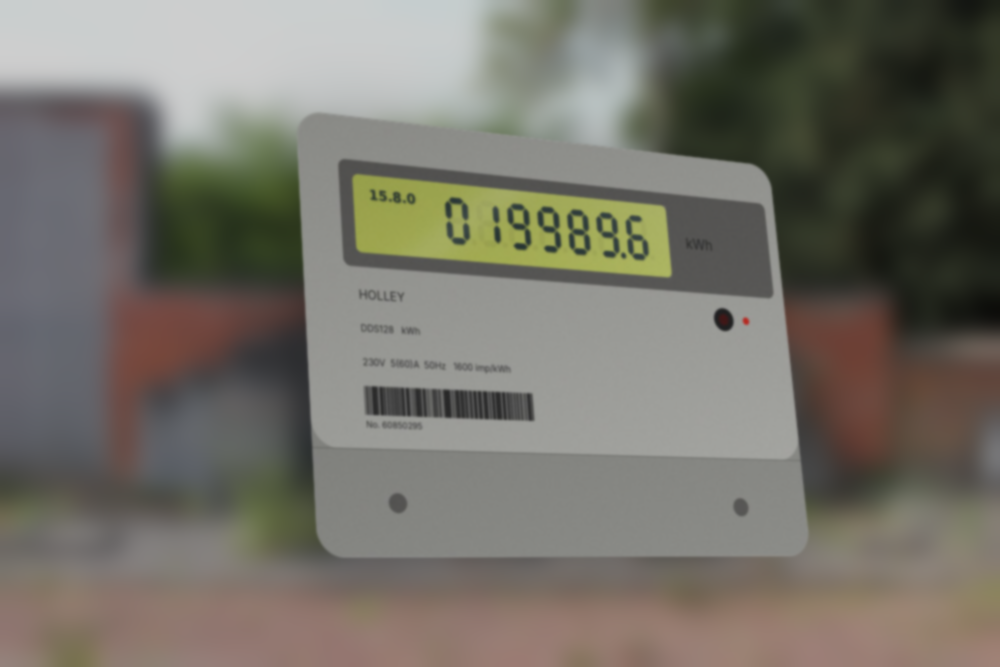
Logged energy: 19989.6 kWh
